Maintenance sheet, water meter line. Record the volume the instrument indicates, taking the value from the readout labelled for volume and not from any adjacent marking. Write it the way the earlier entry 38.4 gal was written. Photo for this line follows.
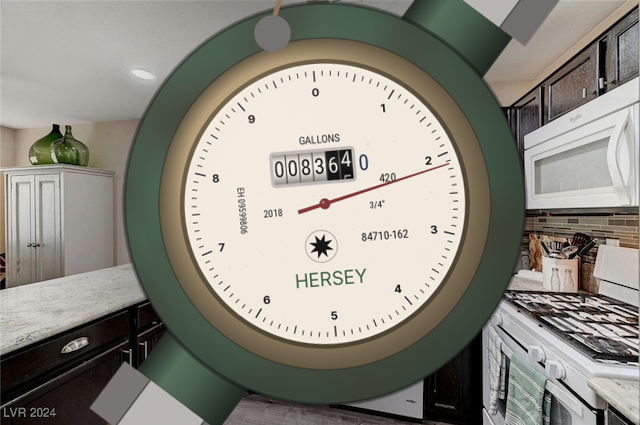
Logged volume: 83642.1 gal
